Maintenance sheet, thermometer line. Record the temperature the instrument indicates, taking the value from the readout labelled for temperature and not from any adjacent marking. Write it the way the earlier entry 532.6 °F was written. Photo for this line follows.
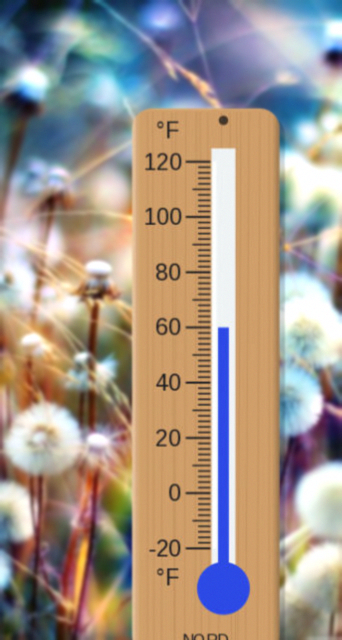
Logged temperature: 60 °F
